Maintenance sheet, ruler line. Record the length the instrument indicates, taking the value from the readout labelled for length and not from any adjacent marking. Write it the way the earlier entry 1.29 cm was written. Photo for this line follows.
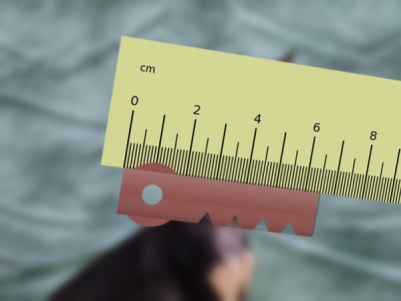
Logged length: 6.5 cm
